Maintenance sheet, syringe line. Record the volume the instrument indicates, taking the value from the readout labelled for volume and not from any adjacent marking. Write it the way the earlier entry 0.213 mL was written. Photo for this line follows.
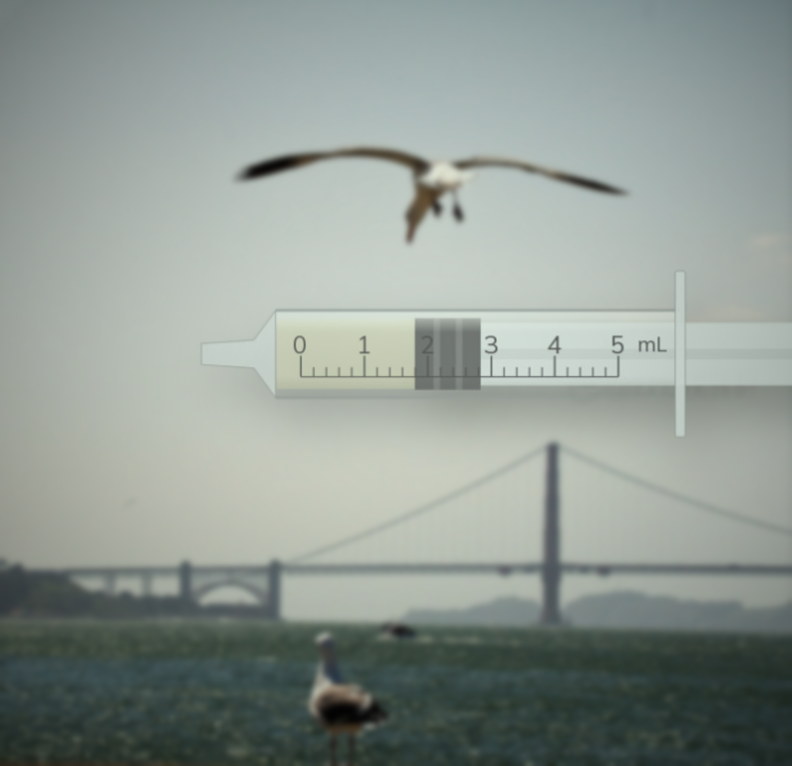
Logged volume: 1.8 mL
